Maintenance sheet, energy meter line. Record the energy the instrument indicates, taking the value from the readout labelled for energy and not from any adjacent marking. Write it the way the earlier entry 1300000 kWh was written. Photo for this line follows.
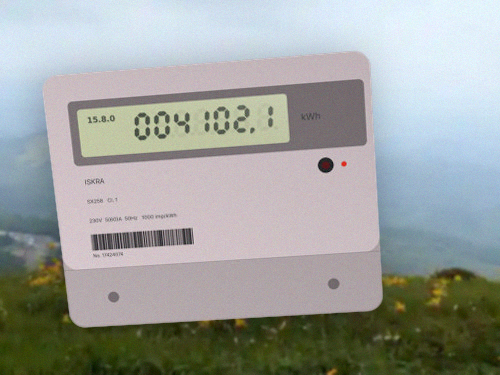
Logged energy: 4102.1 kWh
